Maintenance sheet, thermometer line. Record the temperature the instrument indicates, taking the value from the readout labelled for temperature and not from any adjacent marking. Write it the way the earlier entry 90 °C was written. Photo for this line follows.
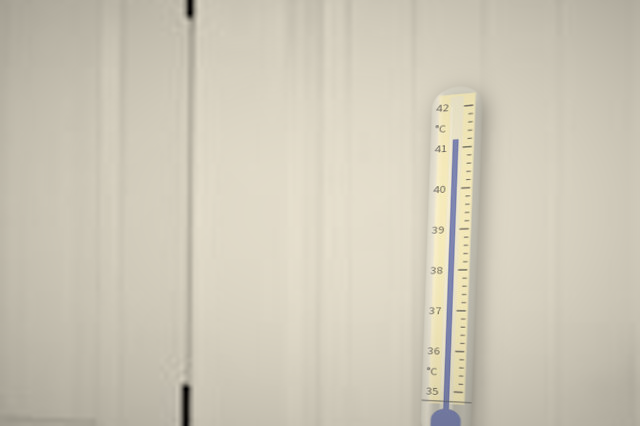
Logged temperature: 41.2 °C
